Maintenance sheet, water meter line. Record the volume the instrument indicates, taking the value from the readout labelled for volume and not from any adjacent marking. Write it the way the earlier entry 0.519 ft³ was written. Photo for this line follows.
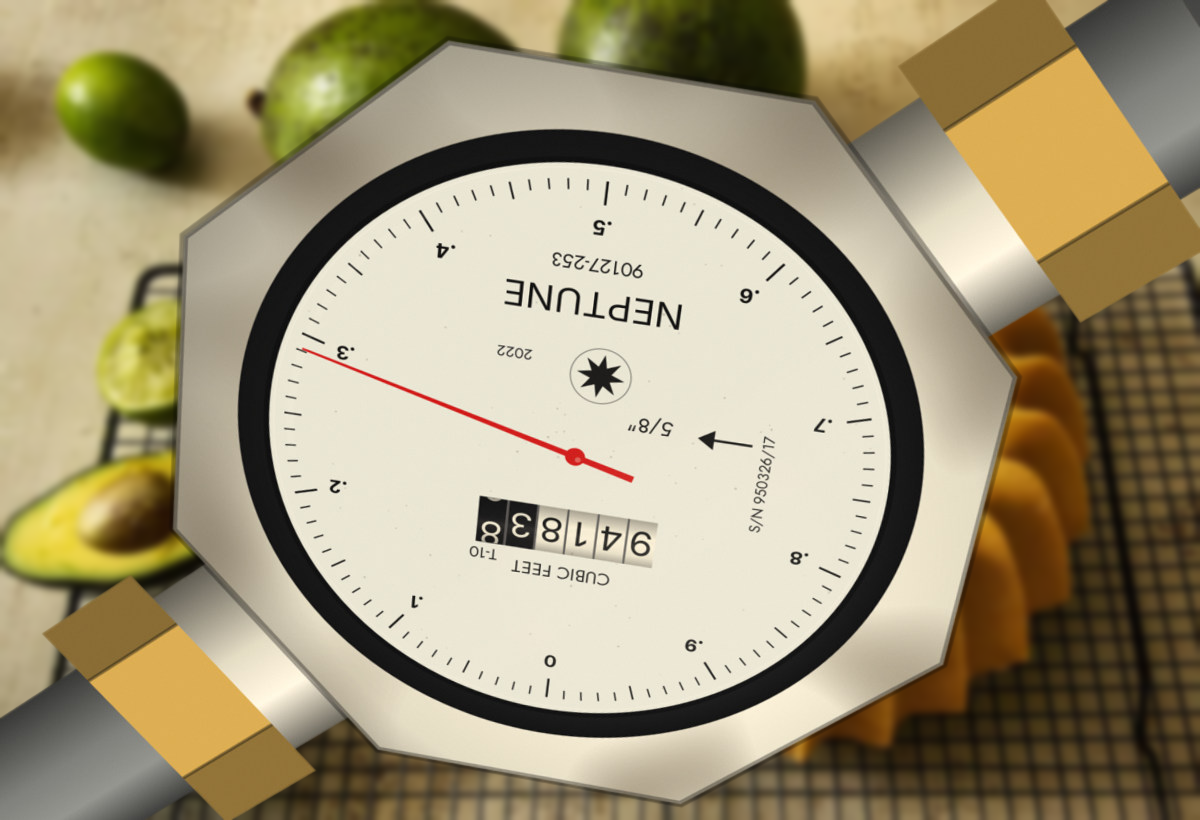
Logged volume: 941838.29 ft³
